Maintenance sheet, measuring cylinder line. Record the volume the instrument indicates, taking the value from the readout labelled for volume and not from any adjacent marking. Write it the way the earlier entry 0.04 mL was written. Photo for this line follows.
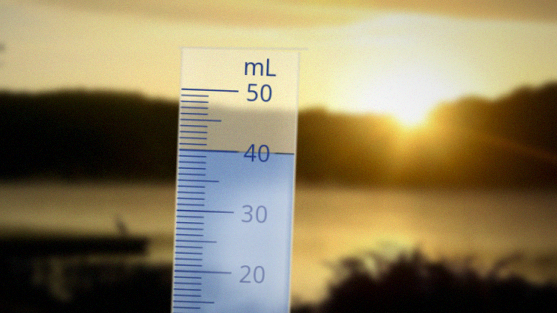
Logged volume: 40 mL
